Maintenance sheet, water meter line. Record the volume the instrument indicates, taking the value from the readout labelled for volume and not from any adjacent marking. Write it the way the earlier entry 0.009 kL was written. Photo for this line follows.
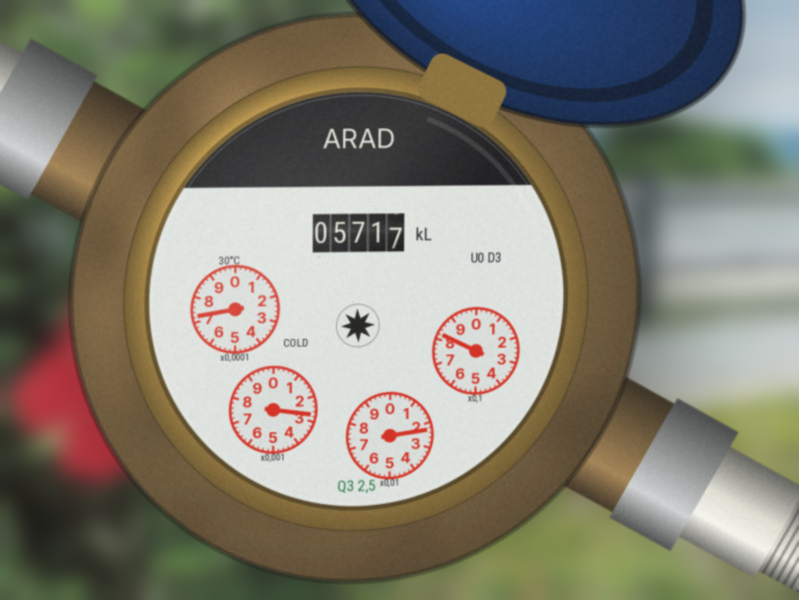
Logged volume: 5716.8227 kL
